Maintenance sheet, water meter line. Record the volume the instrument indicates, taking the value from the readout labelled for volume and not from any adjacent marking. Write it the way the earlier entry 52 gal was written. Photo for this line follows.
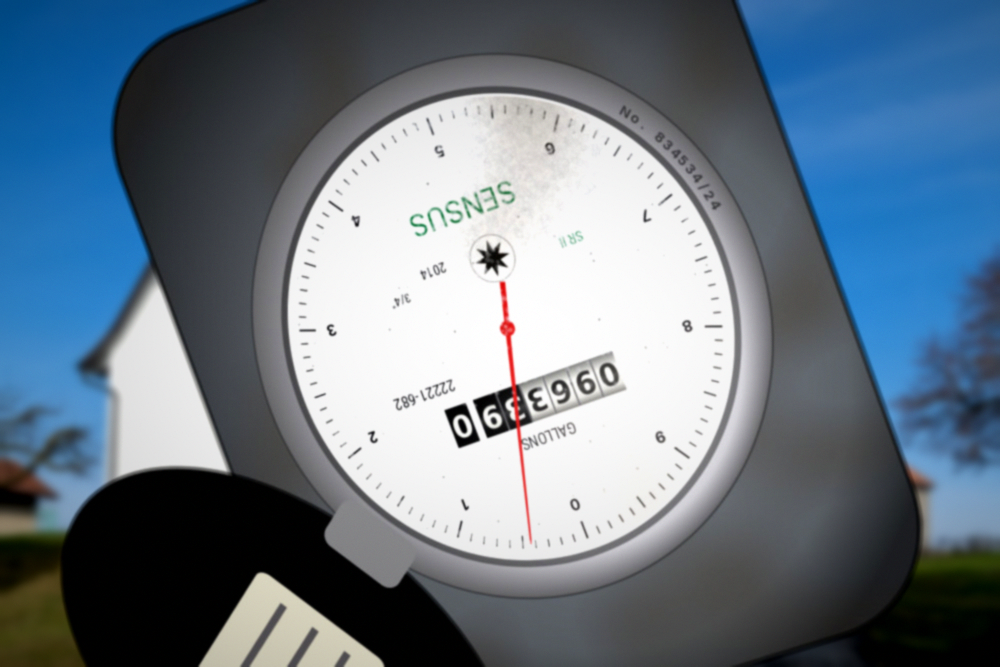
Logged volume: 963390.4 gal
